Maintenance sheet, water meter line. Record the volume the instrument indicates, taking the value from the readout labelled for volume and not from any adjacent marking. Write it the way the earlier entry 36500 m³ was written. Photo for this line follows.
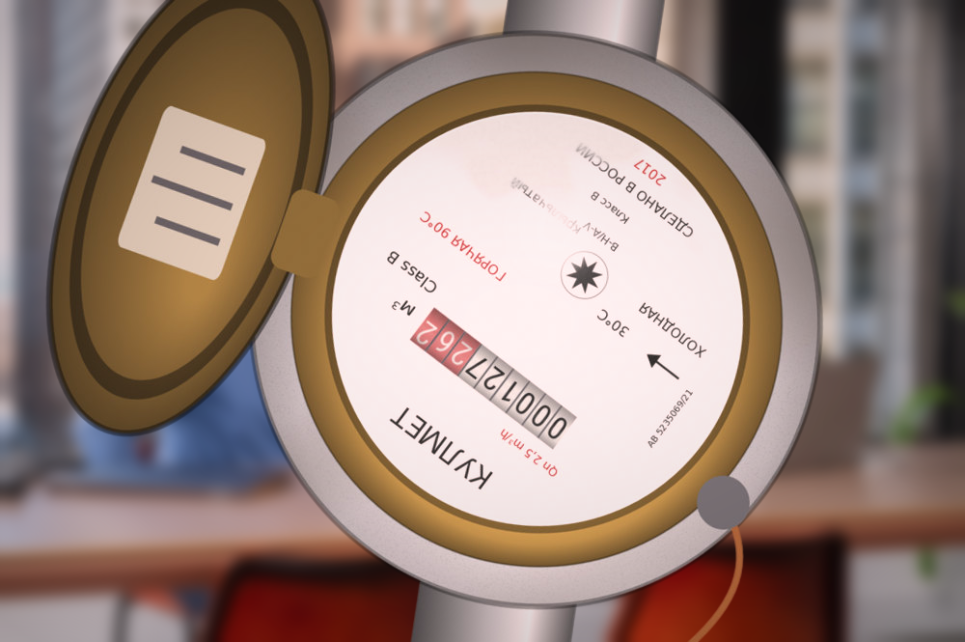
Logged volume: 127.262 m³
